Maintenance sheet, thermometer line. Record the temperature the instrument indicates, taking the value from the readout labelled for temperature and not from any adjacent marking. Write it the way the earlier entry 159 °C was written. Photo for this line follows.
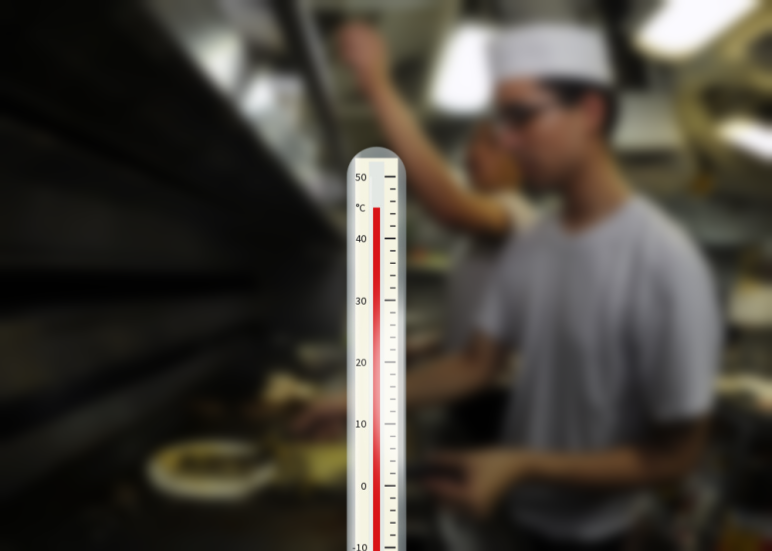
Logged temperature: 45 °C
